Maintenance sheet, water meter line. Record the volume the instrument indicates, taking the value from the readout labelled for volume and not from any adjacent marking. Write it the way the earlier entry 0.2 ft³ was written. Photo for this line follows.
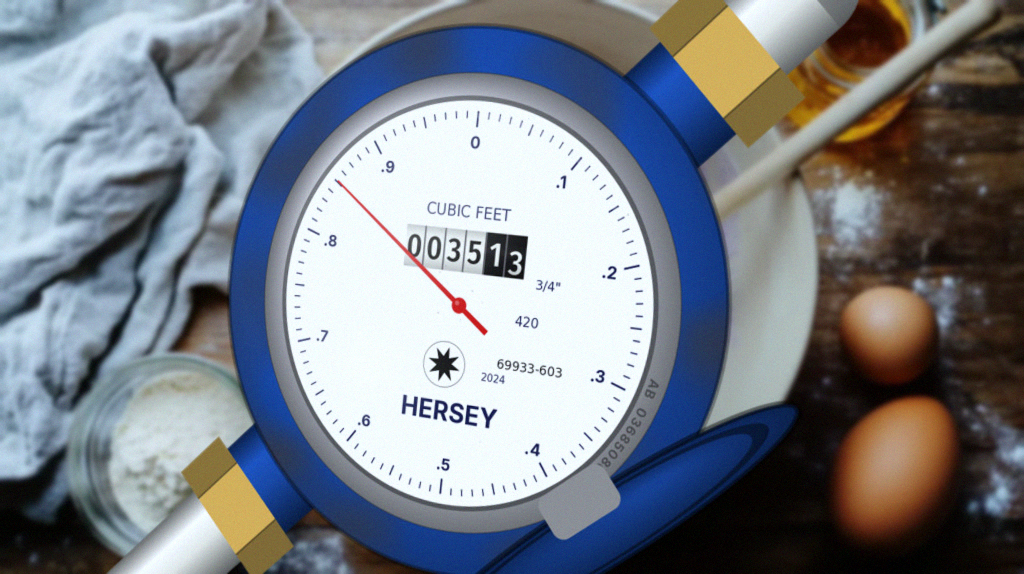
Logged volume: 3512.85 ft³
